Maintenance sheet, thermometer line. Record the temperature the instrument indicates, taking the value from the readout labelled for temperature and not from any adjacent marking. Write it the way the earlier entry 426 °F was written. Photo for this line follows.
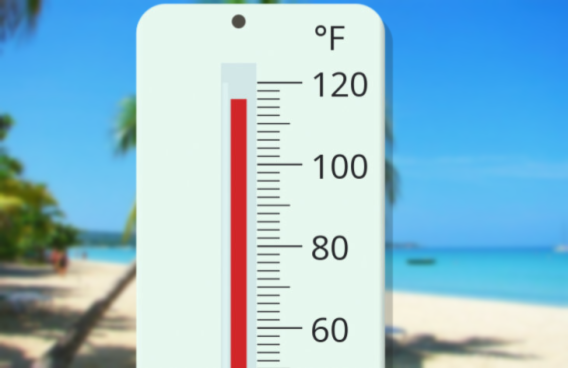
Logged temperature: 116 °F
